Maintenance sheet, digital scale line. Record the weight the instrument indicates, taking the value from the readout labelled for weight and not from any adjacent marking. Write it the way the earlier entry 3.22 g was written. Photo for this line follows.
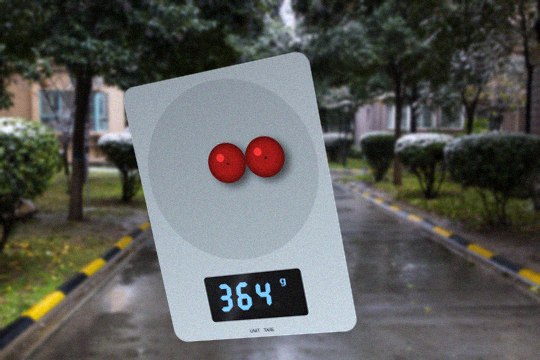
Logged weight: 364 g
